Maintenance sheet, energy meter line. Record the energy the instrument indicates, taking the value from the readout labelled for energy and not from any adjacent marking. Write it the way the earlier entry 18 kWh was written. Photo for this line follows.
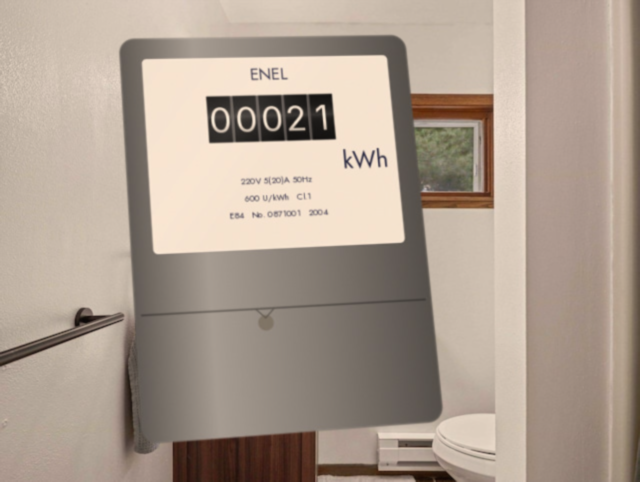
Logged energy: 21 kWh
